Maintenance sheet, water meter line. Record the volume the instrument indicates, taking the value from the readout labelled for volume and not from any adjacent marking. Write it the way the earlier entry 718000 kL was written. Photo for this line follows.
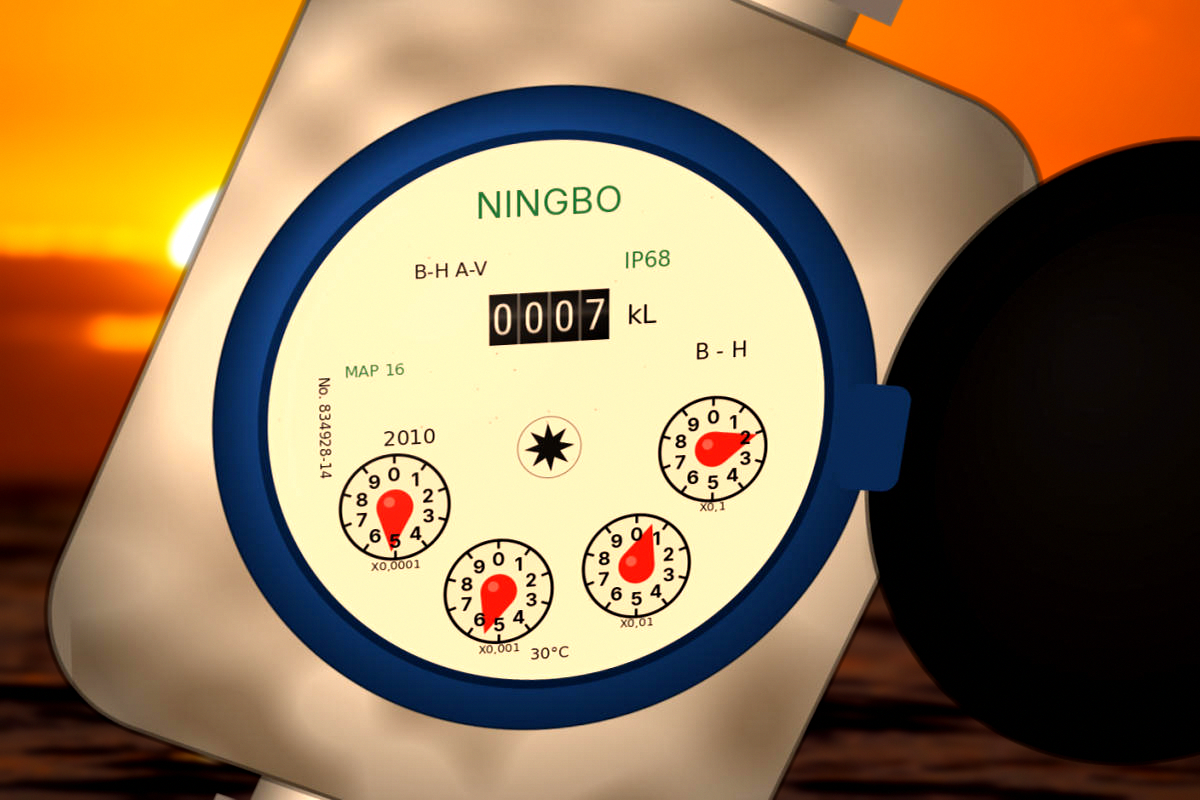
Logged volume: 7.2055 kL
